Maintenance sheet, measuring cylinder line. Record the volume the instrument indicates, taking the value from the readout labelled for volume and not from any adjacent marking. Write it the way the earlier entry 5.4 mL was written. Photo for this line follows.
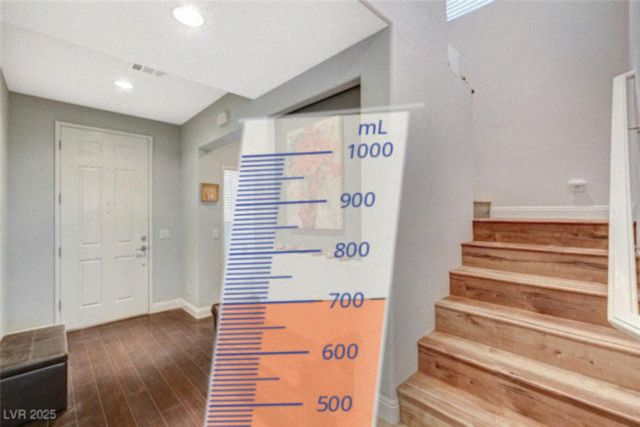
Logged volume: 700 mL
